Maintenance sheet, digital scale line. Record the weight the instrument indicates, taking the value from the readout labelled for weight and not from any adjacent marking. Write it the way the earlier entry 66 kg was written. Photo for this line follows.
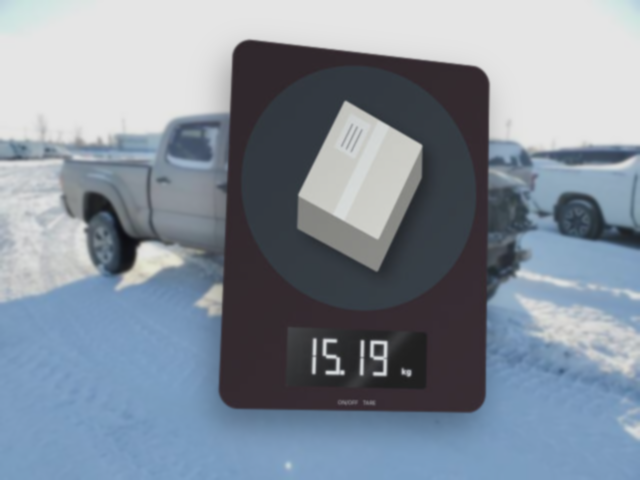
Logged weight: 15.19 kg
